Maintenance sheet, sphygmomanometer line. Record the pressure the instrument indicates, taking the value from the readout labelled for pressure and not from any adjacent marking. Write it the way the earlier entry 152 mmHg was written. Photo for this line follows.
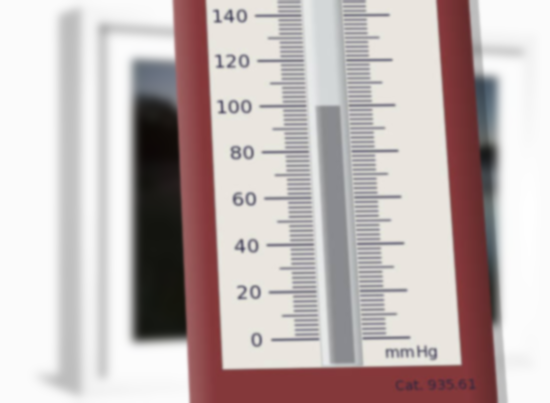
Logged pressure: 100 mmHg
